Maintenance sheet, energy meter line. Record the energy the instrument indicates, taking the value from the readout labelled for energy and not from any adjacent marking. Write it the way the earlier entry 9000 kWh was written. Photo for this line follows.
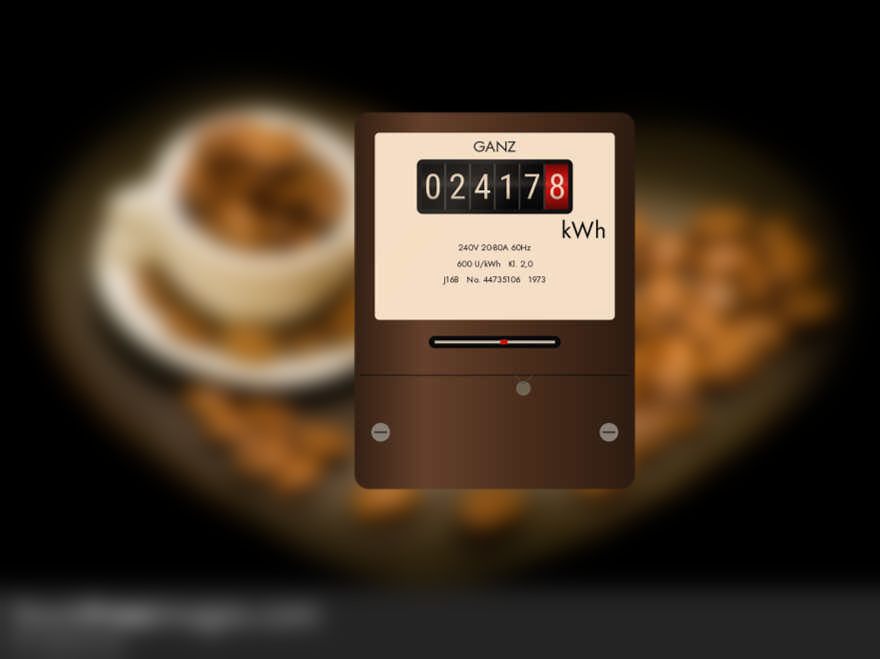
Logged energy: 2417.8 kWh
